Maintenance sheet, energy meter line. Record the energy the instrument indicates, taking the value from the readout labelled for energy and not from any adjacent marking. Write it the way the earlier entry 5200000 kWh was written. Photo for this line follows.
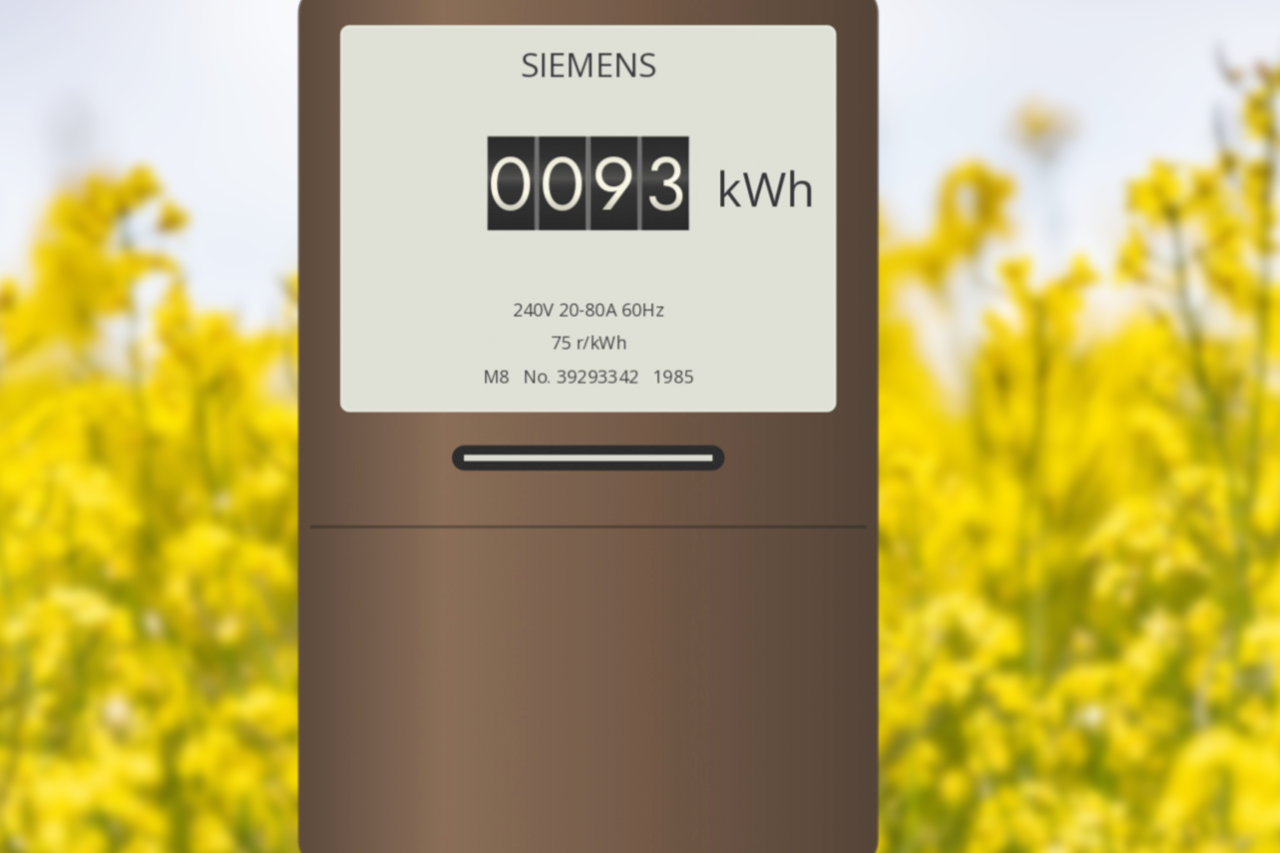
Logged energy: 93 kWh
